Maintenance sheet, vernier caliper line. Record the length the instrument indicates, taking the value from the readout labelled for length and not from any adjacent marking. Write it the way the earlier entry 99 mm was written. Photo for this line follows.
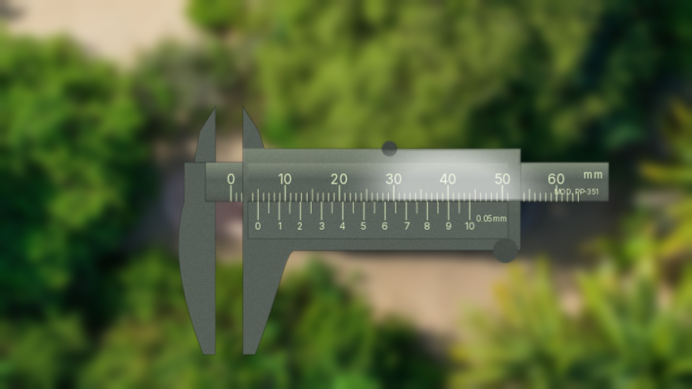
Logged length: 5.0 mm
